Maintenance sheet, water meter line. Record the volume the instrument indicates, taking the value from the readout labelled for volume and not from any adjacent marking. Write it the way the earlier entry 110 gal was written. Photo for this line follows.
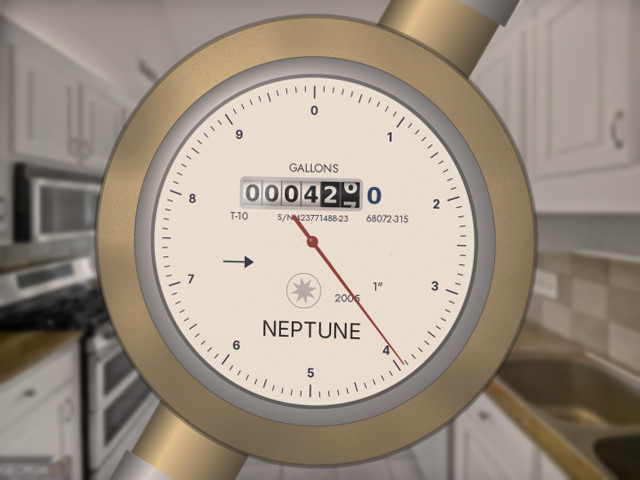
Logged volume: 4263.9 gal
